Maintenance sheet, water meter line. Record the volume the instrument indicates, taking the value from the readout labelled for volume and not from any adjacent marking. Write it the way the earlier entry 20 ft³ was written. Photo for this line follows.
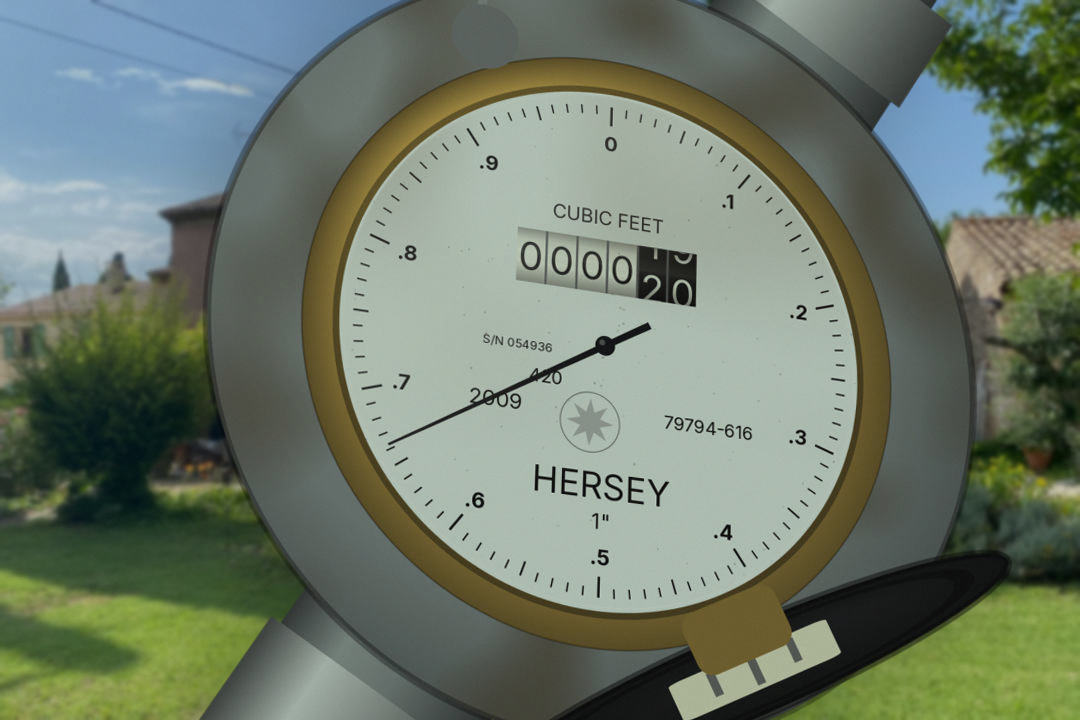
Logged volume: 19.66 ft³
